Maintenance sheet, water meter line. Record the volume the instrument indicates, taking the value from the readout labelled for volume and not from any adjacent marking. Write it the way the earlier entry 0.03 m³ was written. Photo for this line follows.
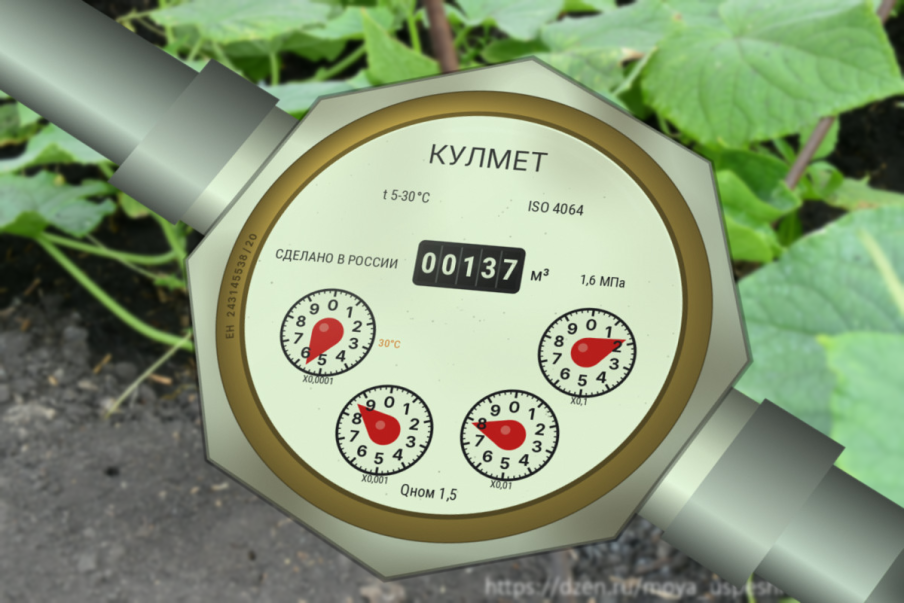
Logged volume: 137.1785 m³
